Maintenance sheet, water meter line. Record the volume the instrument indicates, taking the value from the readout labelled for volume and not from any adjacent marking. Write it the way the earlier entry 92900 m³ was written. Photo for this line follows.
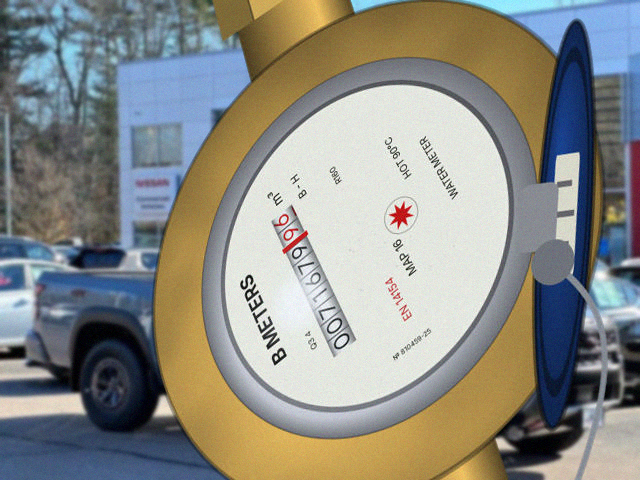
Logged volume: 71679.96 m³
